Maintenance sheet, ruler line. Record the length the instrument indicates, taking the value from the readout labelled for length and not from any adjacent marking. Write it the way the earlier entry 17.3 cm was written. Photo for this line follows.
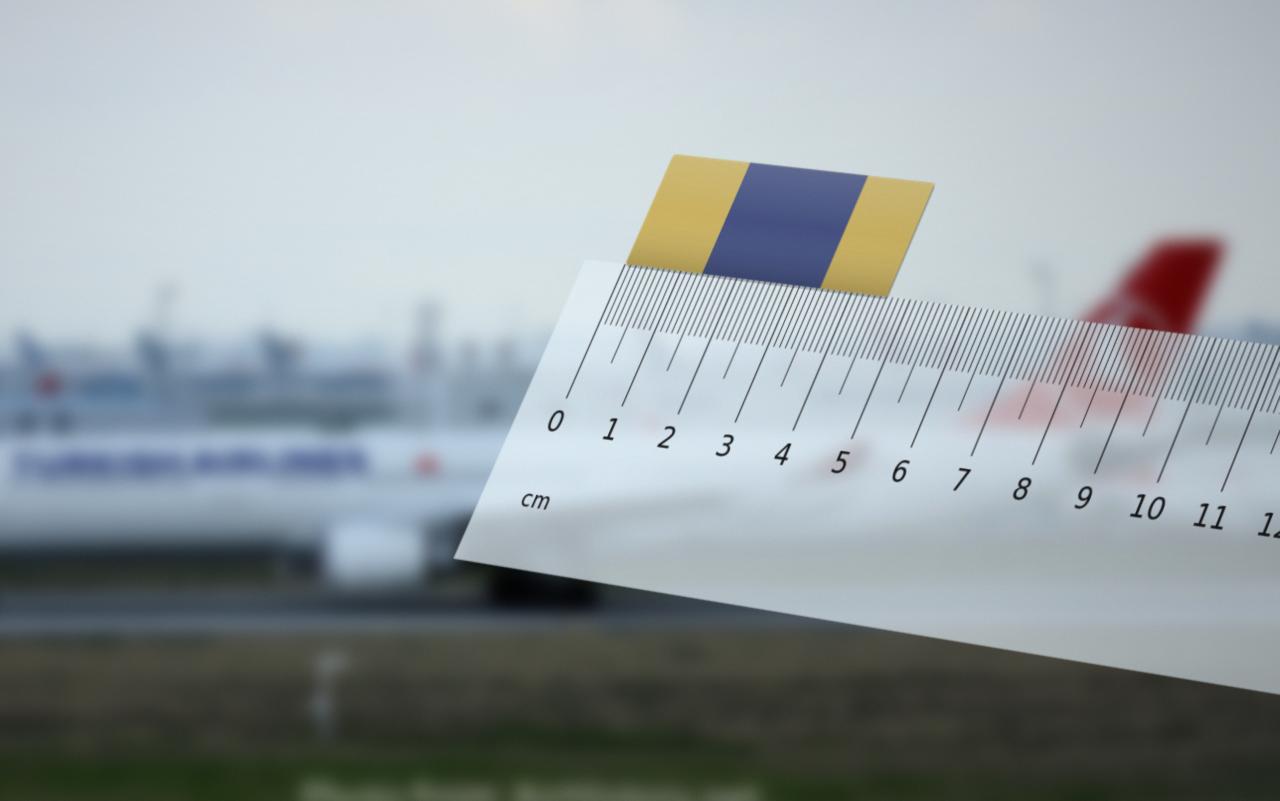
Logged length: 4.6 cm
